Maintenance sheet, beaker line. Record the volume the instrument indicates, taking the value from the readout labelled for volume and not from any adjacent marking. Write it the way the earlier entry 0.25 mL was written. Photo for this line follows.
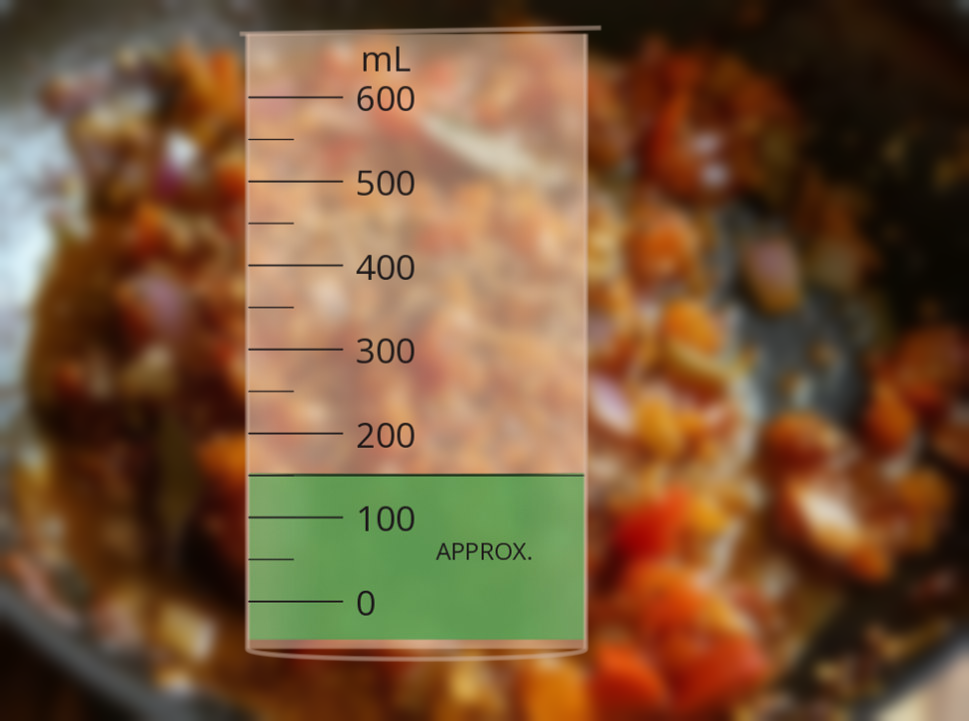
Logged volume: 150 mL
